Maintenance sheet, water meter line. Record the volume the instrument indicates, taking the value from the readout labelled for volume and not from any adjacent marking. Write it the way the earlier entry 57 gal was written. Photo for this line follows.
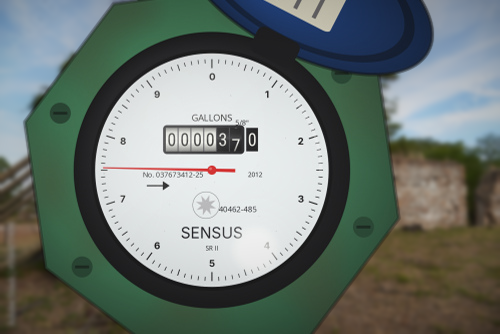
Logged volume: 367.5 gal
